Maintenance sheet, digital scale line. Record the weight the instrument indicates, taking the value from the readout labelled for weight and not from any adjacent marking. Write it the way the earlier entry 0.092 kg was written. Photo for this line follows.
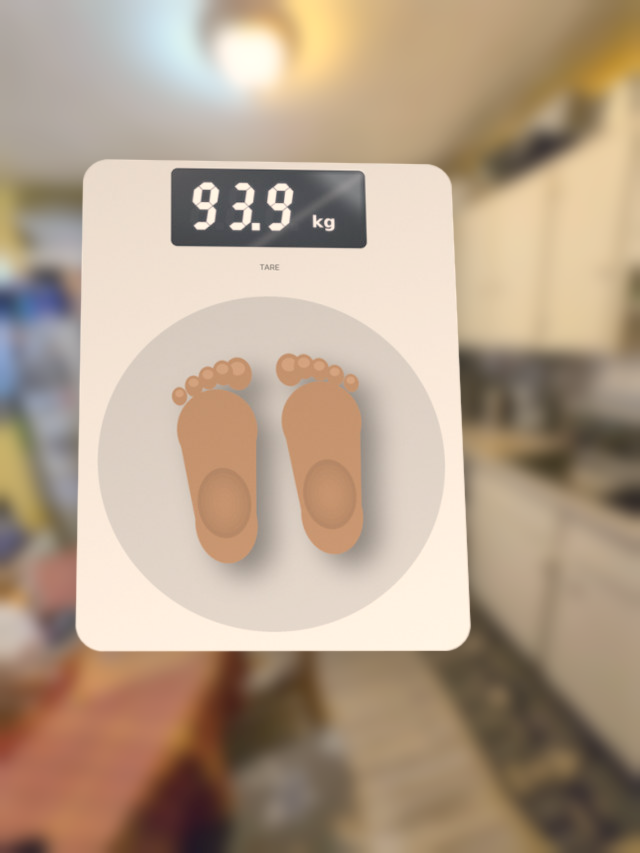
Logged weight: 93.9 kg
